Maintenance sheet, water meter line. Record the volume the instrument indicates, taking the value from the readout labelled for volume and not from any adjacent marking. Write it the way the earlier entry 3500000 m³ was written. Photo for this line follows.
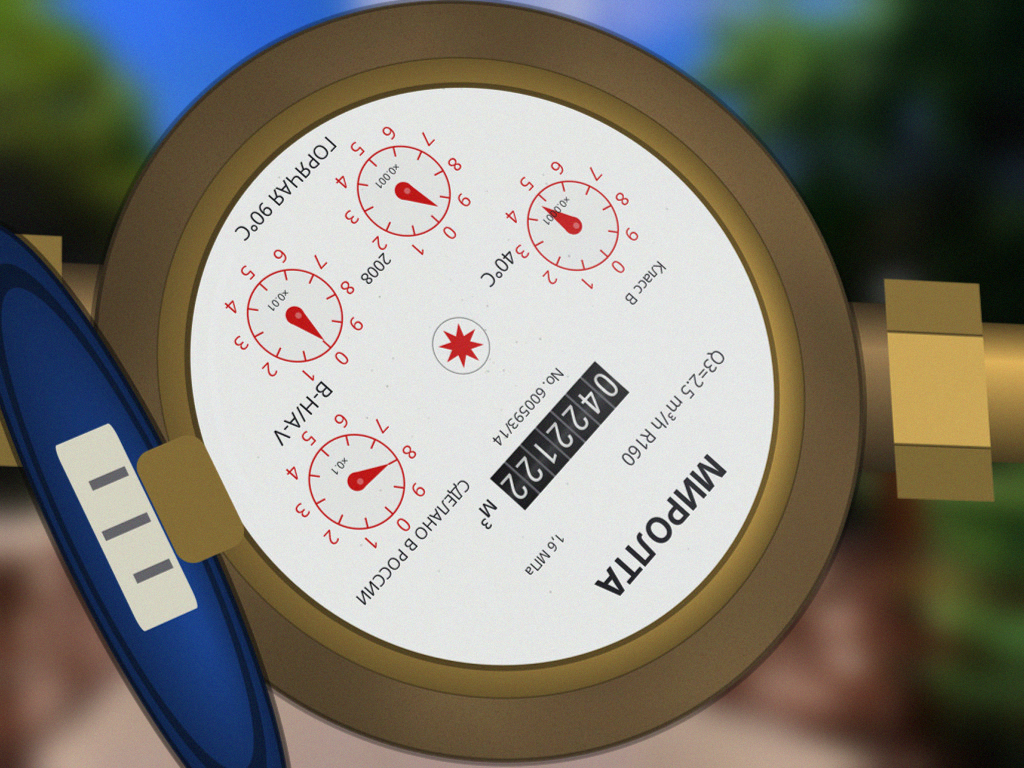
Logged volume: 422122.7994 m³
